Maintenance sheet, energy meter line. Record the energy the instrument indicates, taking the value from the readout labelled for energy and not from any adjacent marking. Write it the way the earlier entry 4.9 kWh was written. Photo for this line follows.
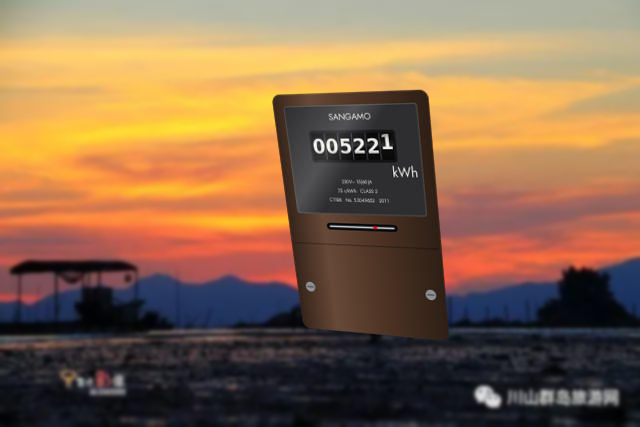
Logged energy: 5221 kWh
